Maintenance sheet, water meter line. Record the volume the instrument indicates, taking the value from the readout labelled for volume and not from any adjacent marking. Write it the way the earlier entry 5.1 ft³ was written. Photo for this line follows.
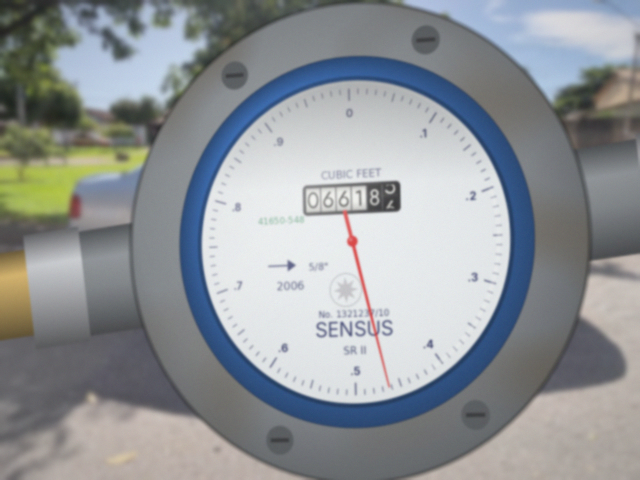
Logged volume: 66185.46 ft³
